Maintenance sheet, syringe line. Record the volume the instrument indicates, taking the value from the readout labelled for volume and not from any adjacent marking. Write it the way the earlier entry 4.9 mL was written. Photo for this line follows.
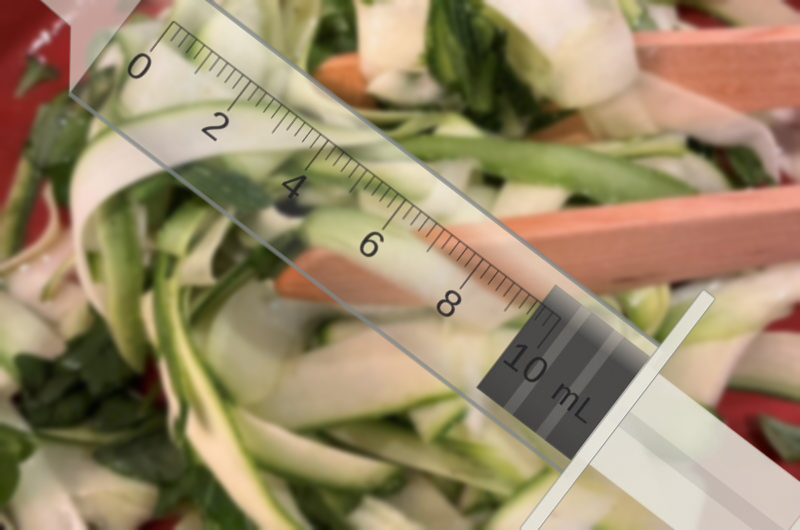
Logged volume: 9.5 mL
